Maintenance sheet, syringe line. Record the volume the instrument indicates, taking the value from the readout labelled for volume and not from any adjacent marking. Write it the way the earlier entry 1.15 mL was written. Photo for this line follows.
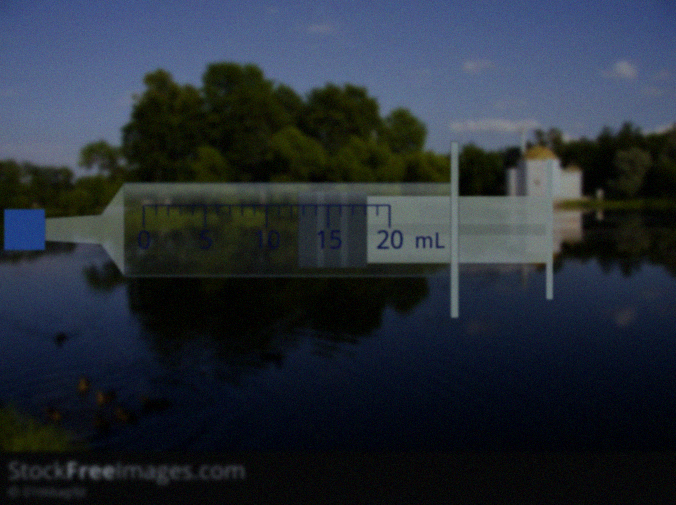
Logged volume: 12.5 mL
